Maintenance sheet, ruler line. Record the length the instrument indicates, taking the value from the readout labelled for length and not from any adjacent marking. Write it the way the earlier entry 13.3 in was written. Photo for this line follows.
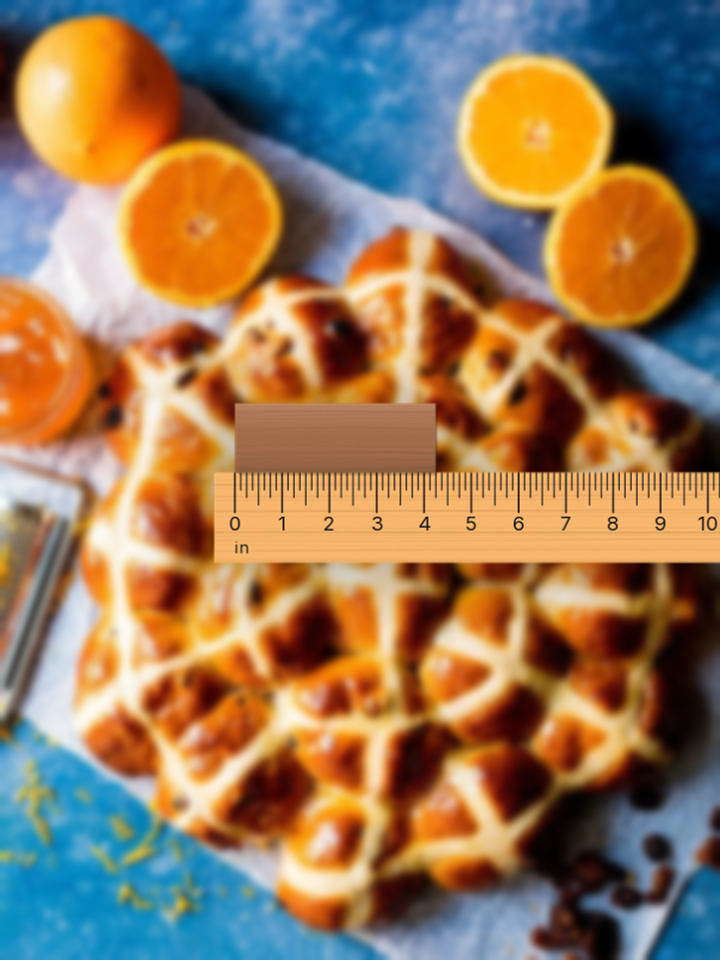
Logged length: 4.25 in
